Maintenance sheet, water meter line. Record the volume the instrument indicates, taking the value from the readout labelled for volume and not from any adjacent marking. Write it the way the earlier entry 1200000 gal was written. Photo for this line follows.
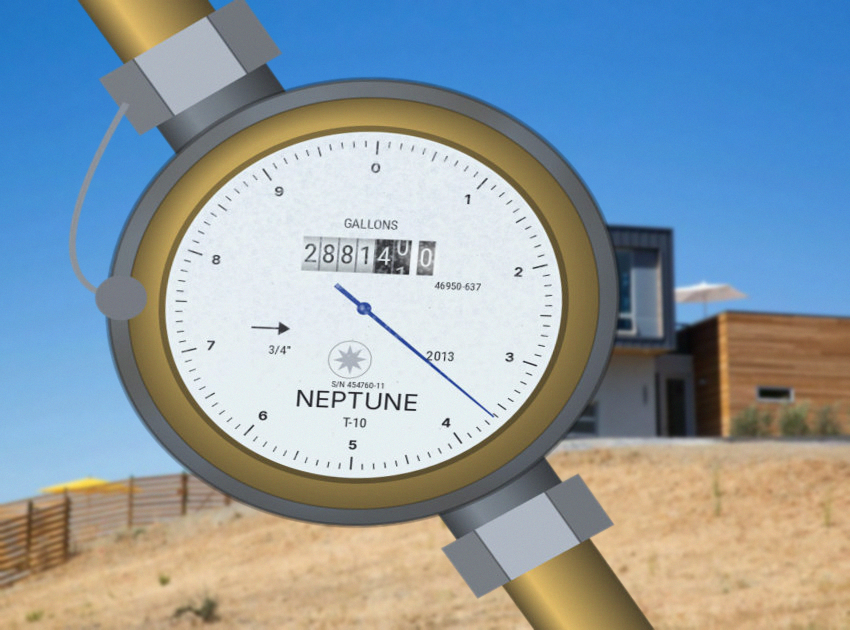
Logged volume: 2881403.6 gal
